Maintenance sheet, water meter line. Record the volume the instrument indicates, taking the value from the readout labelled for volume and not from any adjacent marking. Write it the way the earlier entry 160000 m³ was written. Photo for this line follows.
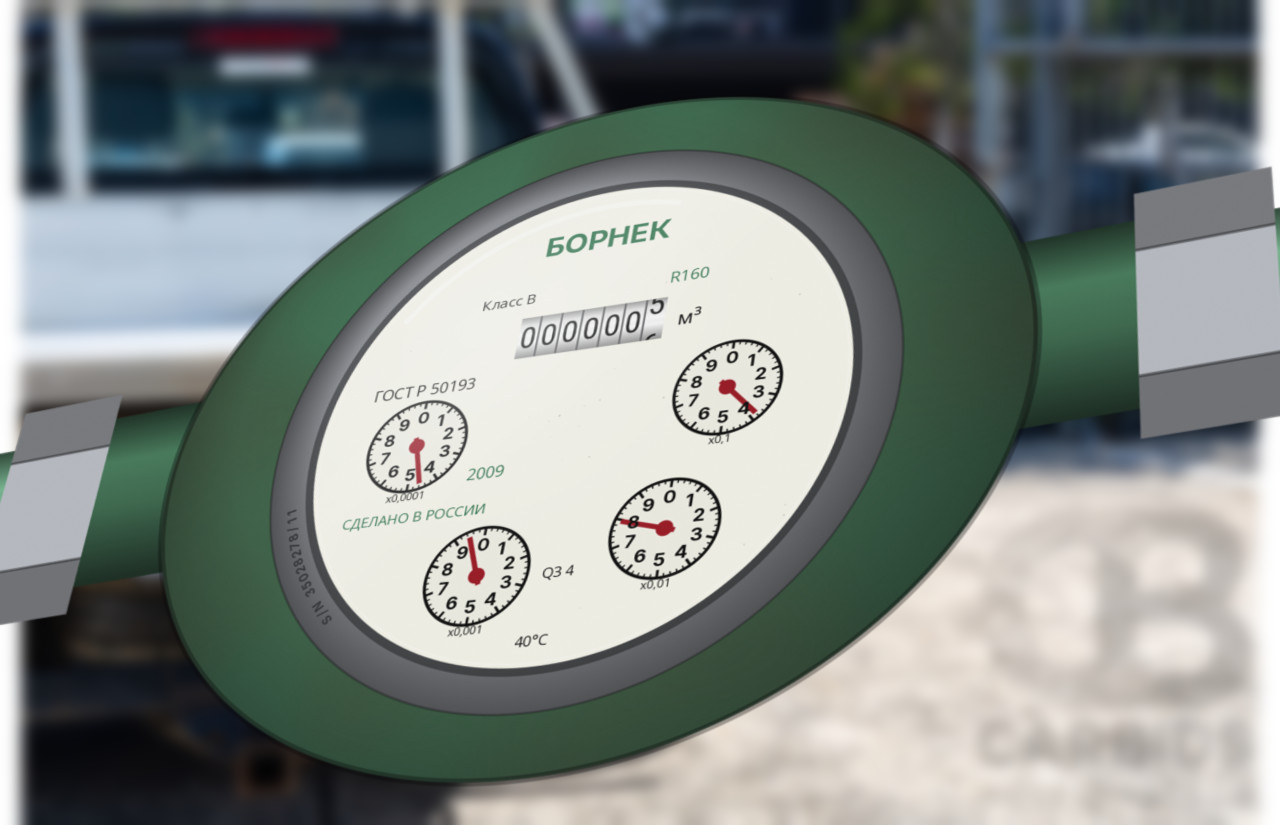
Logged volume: 5.3794 m³
